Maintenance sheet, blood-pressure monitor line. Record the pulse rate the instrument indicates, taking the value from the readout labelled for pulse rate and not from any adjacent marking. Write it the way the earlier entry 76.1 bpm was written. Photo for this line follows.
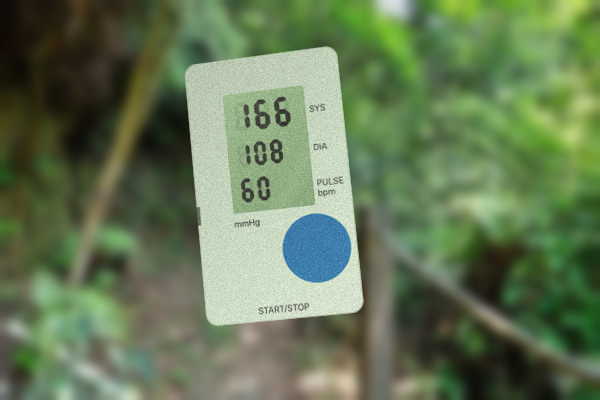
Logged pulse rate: 60 bpm
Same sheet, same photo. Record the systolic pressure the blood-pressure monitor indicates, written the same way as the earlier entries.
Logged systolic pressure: 166 mmHg
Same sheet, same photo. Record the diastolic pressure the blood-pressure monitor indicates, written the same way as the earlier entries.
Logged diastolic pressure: 108 mmHg
